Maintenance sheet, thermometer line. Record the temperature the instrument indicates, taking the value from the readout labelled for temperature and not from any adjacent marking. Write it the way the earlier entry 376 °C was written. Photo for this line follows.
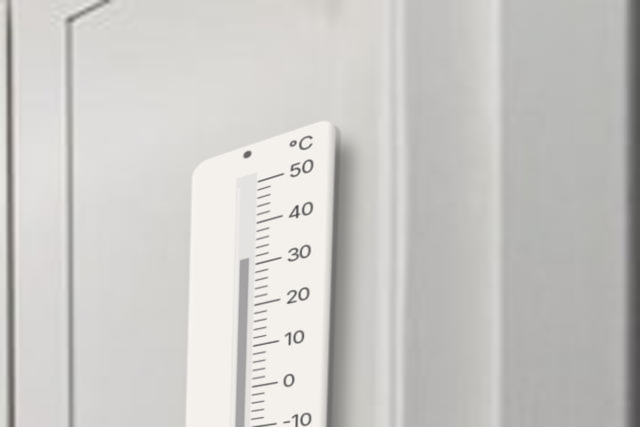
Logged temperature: 32 °C
